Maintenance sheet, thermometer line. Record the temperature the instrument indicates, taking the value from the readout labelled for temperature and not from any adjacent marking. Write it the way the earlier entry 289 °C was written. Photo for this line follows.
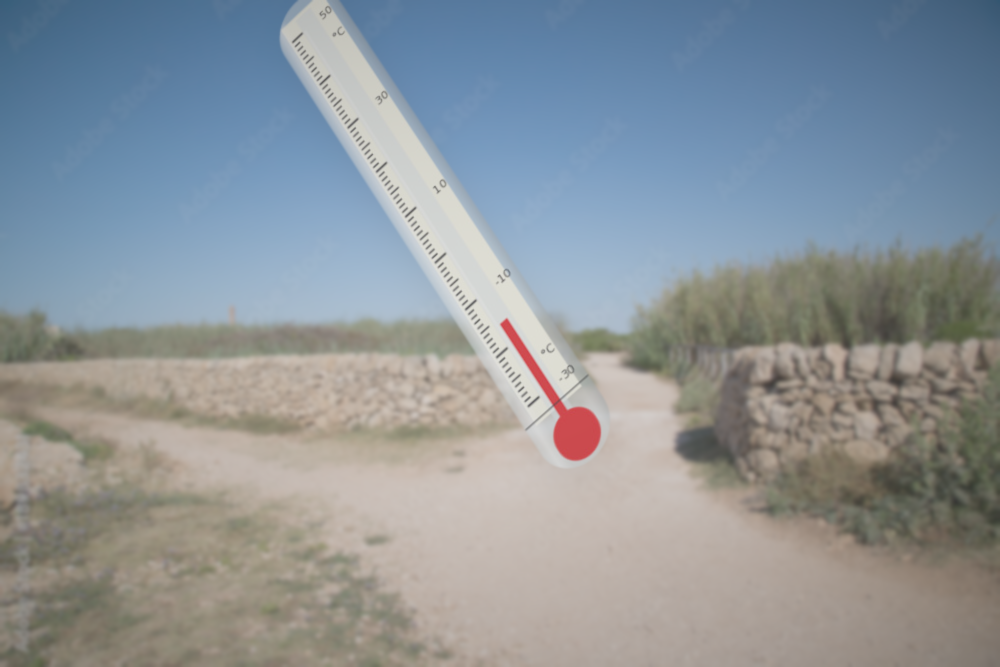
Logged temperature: -16 °C
